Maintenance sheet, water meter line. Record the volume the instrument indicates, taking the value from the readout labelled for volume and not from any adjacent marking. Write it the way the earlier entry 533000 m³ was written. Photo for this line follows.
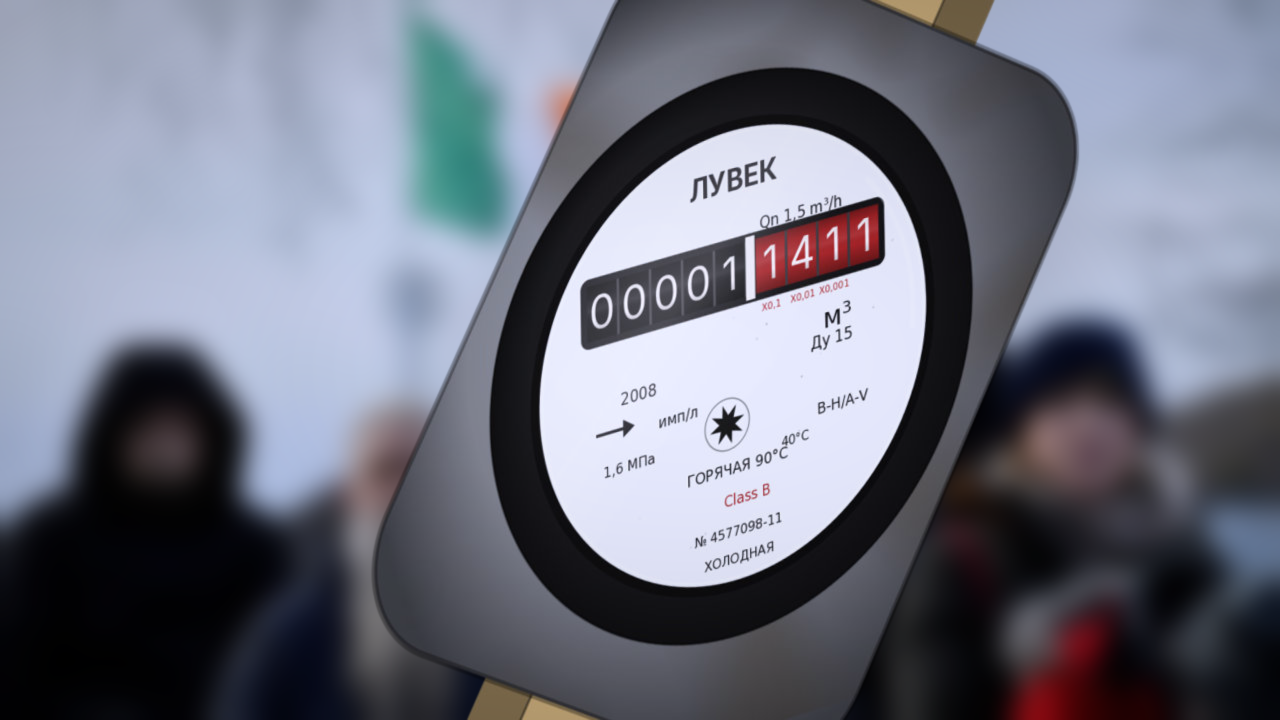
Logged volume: 1.1411 m³
